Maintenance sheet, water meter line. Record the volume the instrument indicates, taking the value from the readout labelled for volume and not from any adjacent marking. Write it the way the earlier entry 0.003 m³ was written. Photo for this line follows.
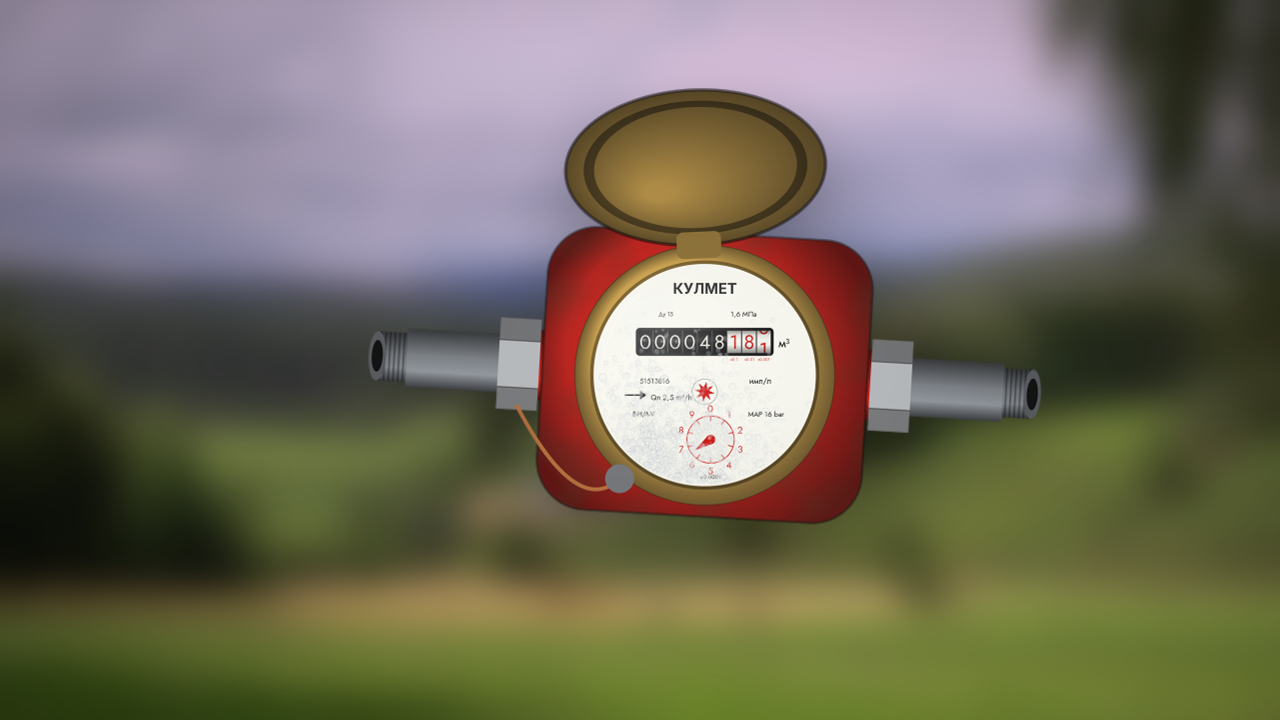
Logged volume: 48.1806 m³
